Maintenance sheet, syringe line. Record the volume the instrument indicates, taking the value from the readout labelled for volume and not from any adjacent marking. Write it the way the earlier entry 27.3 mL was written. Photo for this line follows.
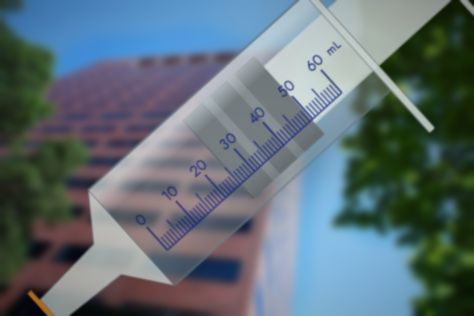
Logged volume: 25 mL
